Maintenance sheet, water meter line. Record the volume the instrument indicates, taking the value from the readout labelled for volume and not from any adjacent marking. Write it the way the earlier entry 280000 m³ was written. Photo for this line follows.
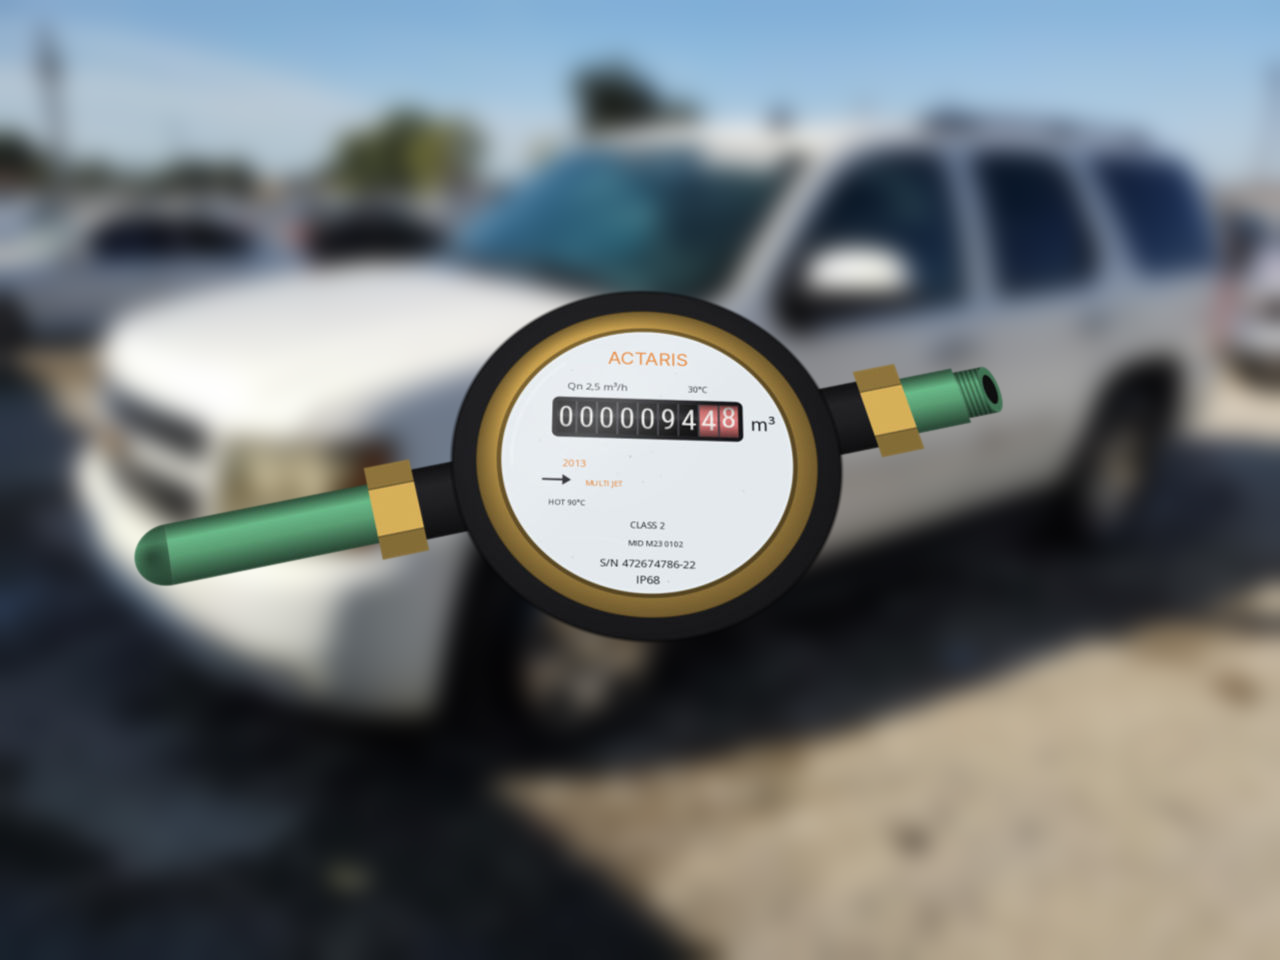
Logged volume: 94.48 m³
